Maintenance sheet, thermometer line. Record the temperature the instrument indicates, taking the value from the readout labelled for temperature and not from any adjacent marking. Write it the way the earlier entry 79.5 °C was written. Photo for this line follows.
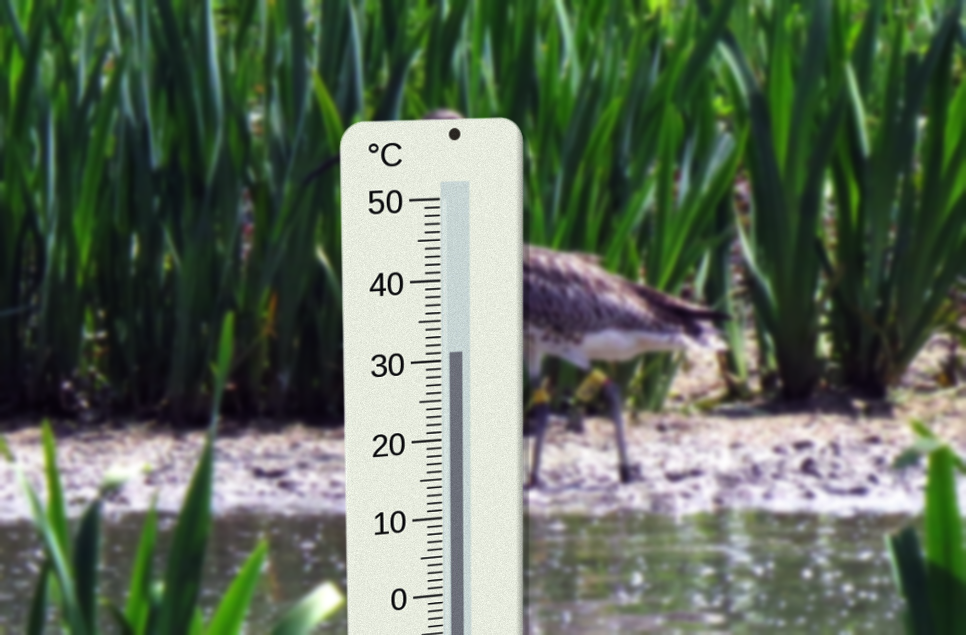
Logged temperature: 31 °C
